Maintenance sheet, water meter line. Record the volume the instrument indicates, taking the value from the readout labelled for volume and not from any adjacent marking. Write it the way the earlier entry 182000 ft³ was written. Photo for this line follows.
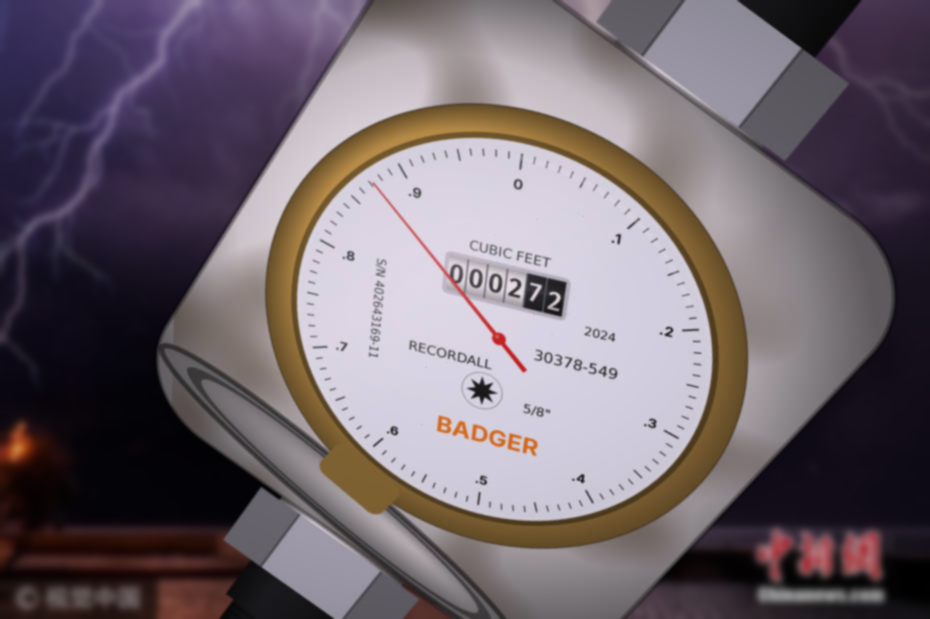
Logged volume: 271.87 ft³
